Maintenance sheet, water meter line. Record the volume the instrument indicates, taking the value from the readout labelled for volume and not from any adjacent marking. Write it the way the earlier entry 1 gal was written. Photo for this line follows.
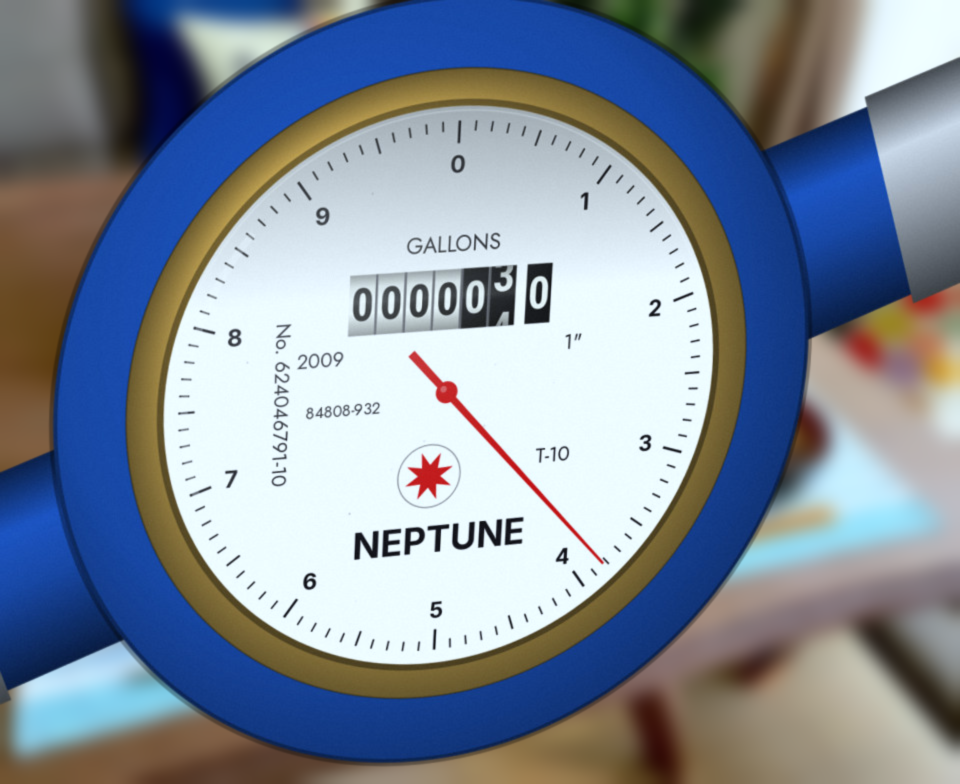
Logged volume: 33.8 gal
